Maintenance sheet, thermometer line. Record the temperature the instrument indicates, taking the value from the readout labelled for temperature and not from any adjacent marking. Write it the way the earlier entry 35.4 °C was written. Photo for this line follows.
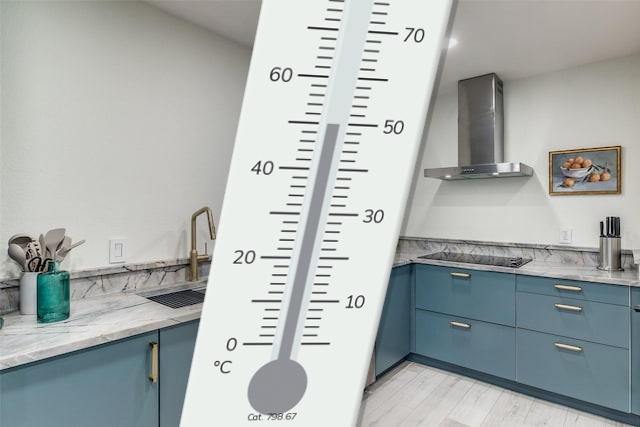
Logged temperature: 50 °C
